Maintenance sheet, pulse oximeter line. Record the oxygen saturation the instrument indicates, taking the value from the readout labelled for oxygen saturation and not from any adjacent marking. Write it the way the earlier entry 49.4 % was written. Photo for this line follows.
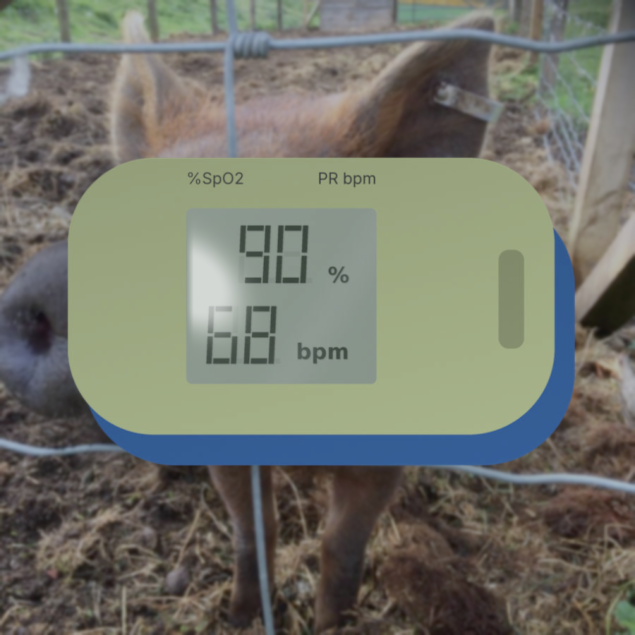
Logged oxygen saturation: 90 %
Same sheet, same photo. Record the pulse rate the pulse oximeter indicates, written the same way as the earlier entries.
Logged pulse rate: 68 bpm
